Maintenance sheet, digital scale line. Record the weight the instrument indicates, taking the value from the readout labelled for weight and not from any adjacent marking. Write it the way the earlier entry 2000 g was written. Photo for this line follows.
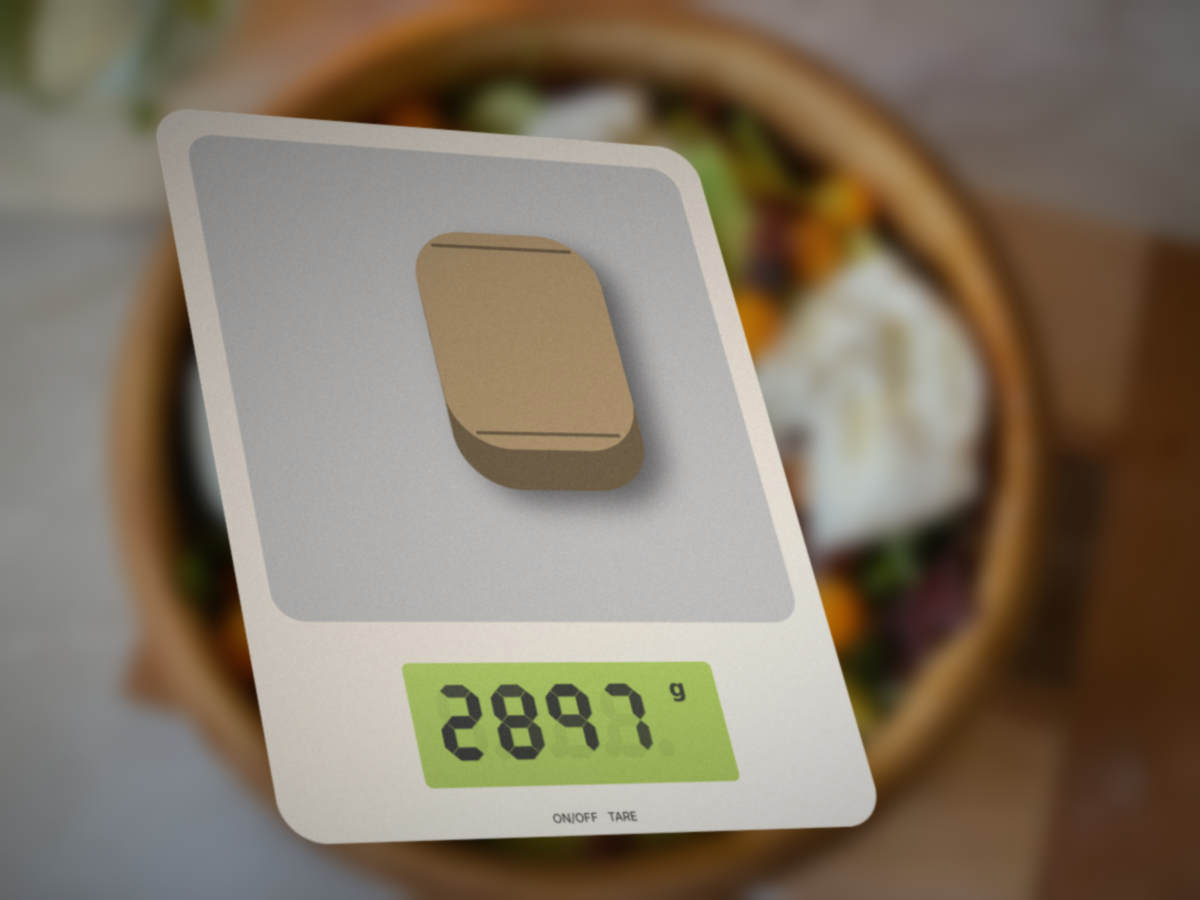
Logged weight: 2897 g
